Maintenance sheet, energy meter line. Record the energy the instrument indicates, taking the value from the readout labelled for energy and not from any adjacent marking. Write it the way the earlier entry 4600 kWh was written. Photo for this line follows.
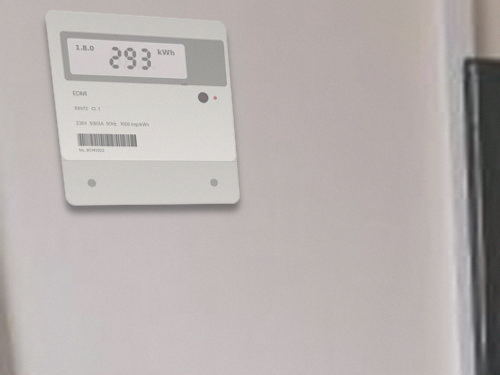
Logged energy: 293 kWh
